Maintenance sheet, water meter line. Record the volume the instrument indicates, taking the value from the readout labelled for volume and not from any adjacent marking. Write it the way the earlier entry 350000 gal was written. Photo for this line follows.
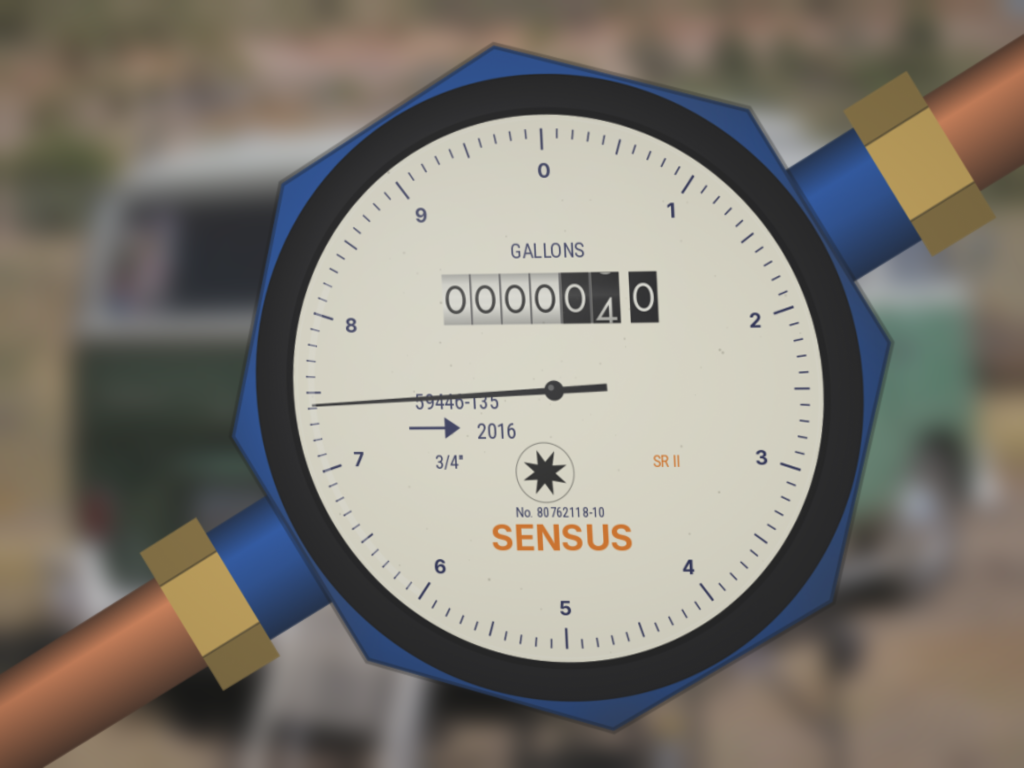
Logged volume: 37.4 gal
